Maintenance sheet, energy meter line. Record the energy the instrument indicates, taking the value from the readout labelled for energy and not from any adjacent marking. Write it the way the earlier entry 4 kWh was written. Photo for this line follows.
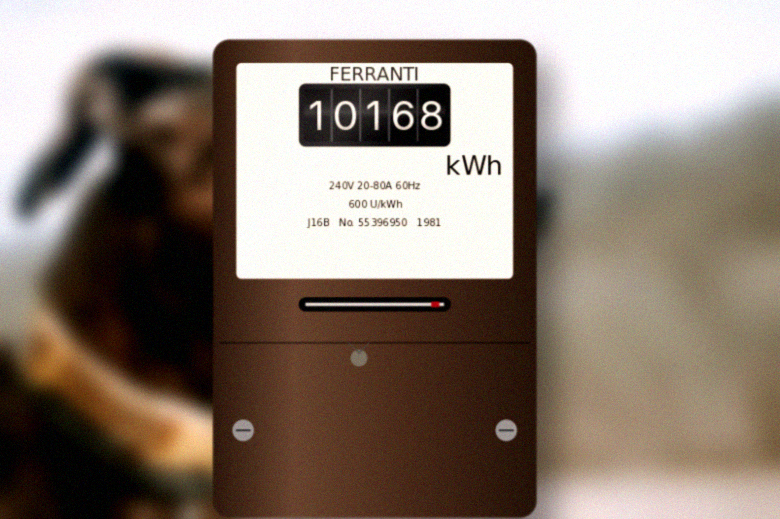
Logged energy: 10168 kWh
